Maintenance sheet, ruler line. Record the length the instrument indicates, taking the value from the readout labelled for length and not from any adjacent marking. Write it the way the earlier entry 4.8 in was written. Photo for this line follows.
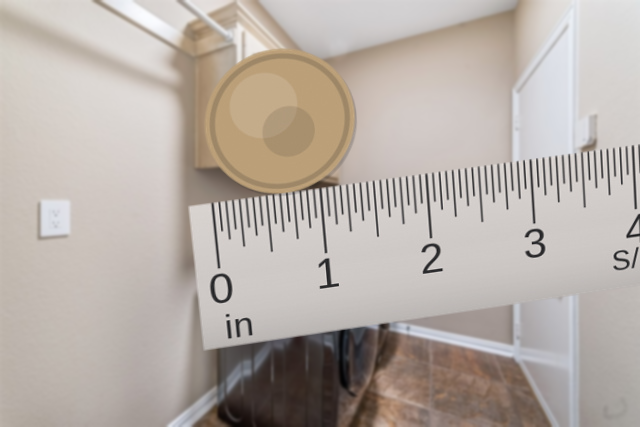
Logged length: 1.375 in
